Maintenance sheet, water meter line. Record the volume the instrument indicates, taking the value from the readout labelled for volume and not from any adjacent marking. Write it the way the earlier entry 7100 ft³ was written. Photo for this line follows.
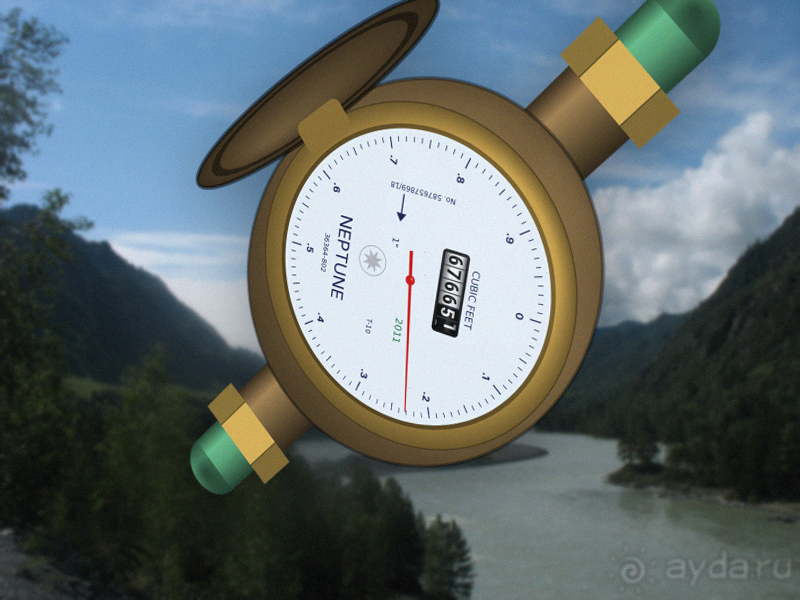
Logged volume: 676651.23 ft³
